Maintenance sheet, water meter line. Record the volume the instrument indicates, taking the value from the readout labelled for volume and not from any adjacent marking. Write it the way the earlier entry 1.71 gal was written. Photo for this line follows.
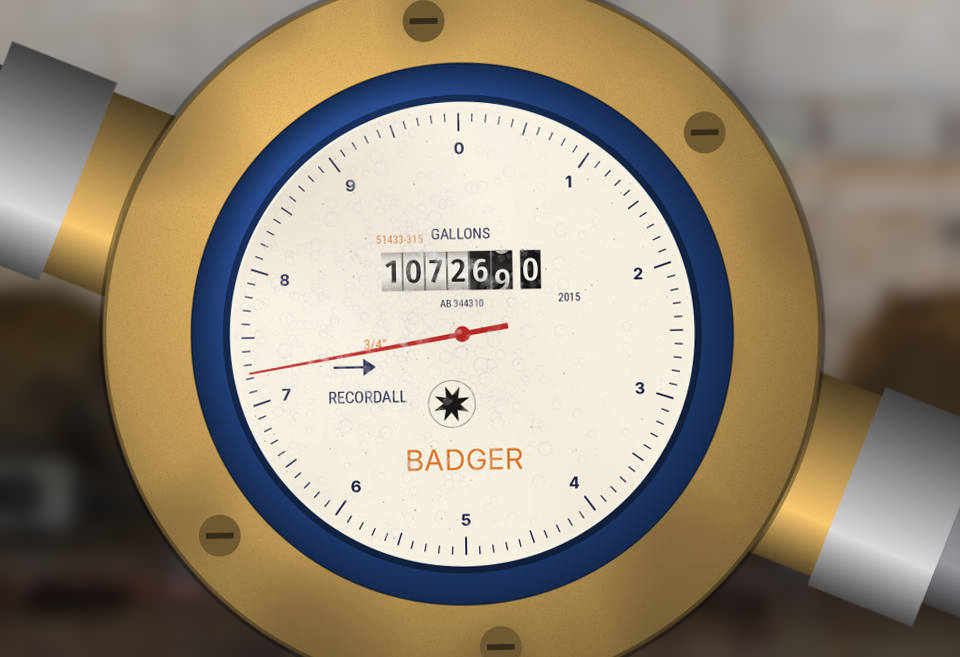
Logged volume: 1072687.2 gal
